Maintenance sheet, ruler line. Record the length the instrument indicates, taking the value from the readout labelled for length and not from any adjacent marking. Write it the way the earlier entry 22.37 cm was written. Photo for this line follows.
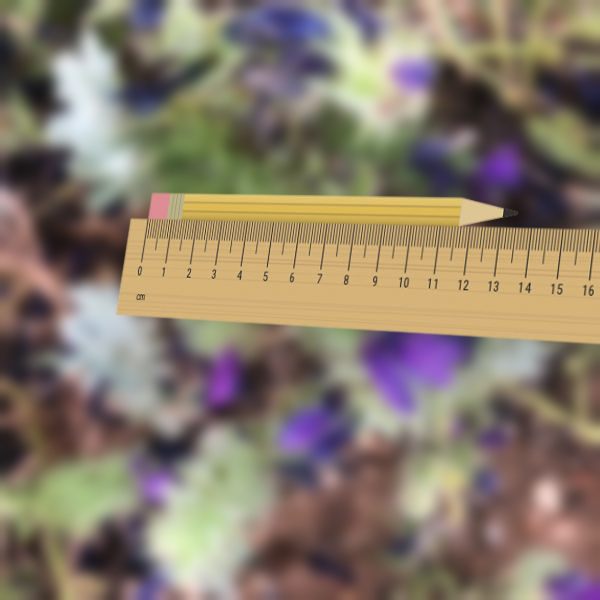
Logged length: 13.5 cm
